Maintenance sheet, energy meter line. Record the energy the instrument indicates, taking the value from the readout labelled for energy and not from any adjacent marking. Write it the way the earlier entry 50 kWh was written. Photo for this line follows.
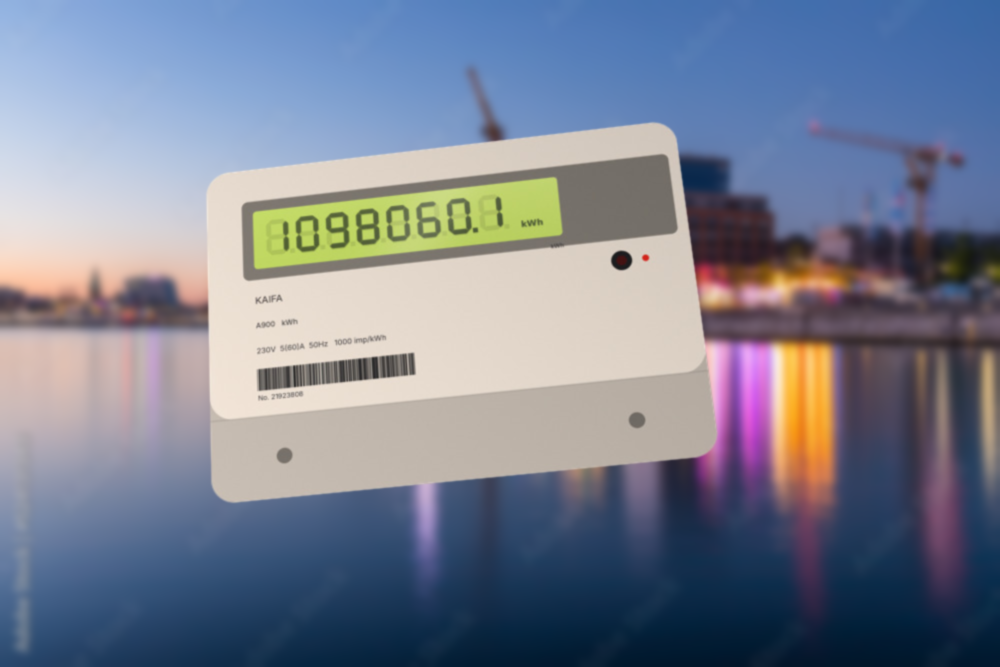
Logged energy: 1098060.1 kWh
